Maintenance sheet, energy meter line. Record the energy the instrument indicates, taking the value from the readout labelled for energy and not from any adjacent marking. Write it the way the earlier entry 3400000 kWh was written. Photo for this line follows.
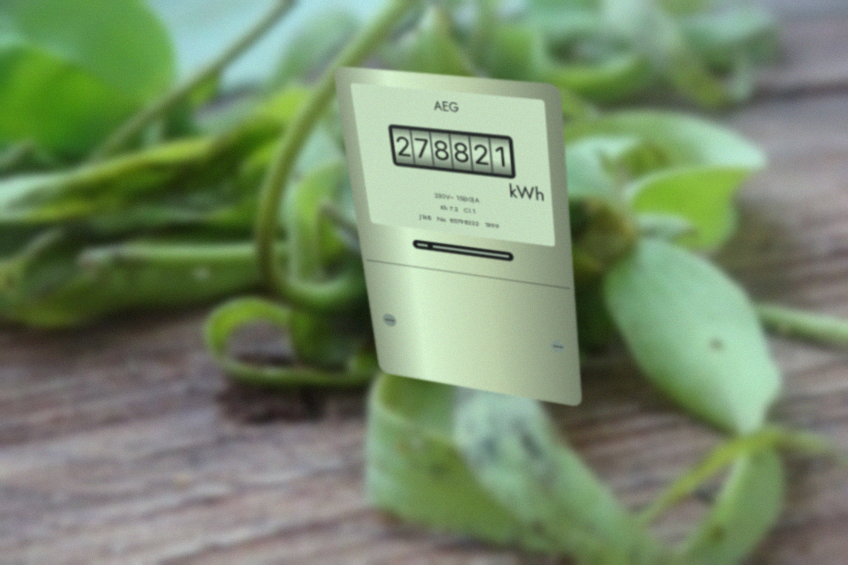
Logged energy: 278821 kWh
